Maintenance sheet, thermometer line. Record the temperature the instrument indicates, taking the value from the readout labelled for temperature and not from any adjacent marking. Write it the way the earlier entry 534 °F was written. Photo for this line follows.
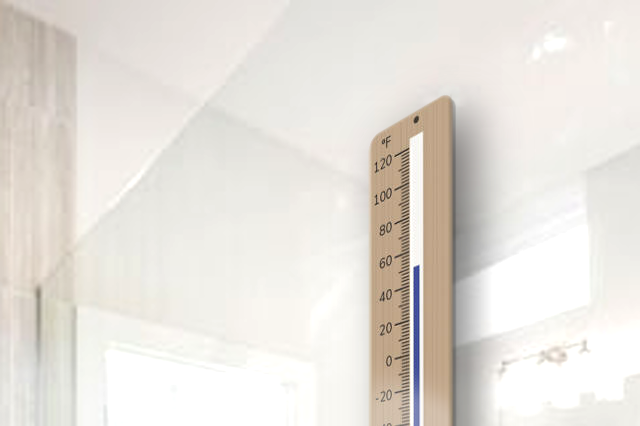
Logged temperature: 50 °F
